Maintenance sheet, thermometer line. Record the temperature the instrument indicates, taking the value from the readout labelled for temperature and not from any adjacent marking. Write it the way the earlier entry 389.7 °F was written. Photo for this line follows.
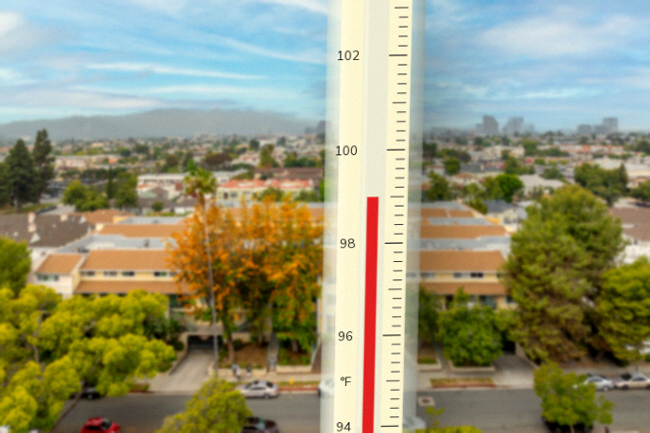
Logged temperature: 99 °F
